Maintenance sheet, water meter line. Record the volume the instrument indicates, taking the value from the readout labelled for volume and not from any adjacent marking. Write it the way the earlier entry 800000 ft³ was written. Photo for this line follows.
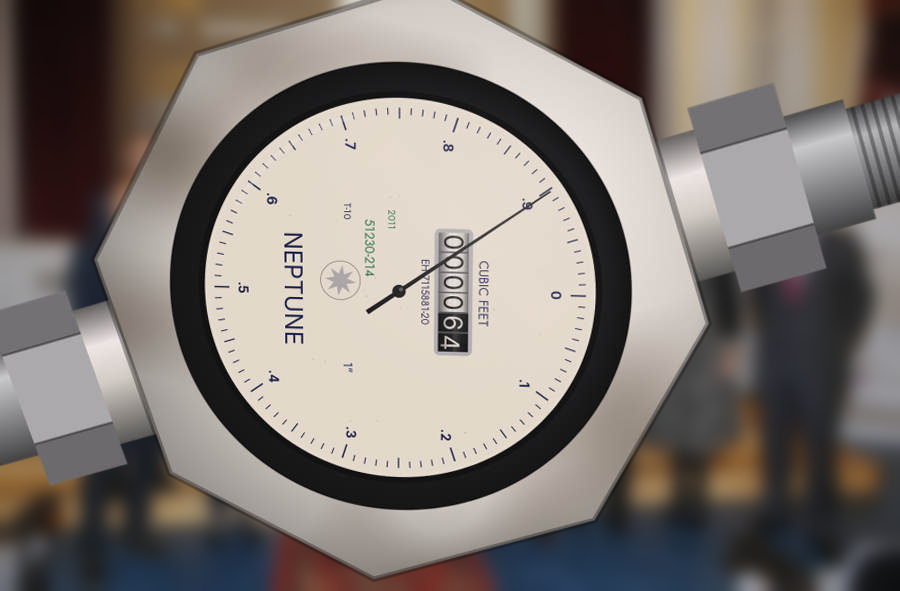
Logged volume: 63.90 ft³
